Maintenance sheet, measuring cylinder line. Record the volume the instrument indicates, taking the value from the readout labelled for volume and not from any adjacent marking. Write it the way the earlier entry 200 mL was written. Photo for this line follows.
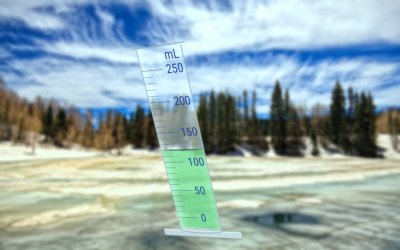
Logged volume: 120 mL
